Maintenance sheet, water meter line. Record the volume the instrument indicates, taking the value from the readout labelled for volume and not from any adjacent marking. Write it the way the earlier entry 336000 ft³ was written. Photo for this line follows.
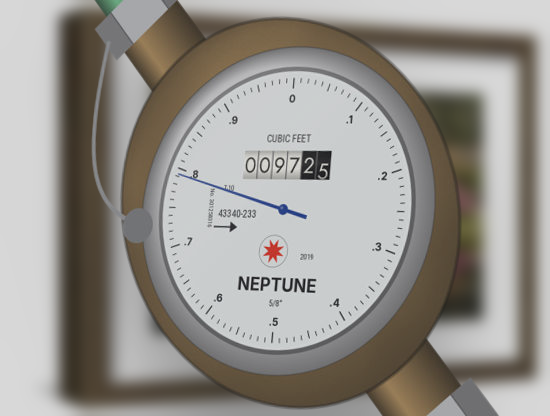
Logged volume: 9724.79 ft³
